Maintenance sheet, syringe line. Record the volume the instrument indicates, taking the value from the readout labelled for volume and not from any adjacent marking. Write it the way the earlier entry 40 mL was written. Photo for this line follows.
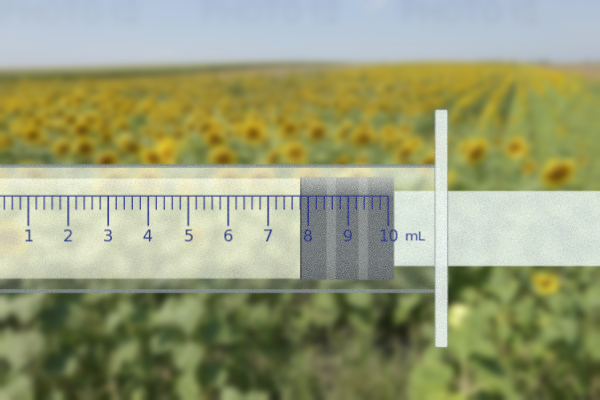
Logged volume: 7.8 mL
